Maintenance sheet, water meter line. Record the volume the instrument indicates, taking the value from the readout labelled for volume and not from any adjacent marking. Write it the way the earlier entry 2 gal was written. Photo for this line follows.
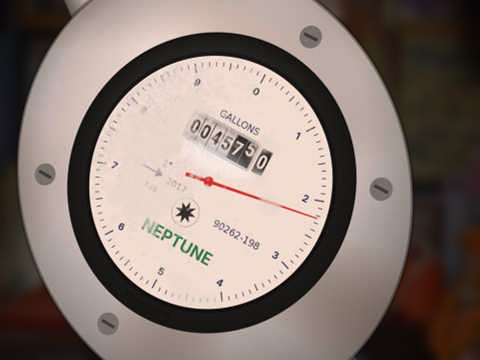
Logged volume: 45752.2 gal
